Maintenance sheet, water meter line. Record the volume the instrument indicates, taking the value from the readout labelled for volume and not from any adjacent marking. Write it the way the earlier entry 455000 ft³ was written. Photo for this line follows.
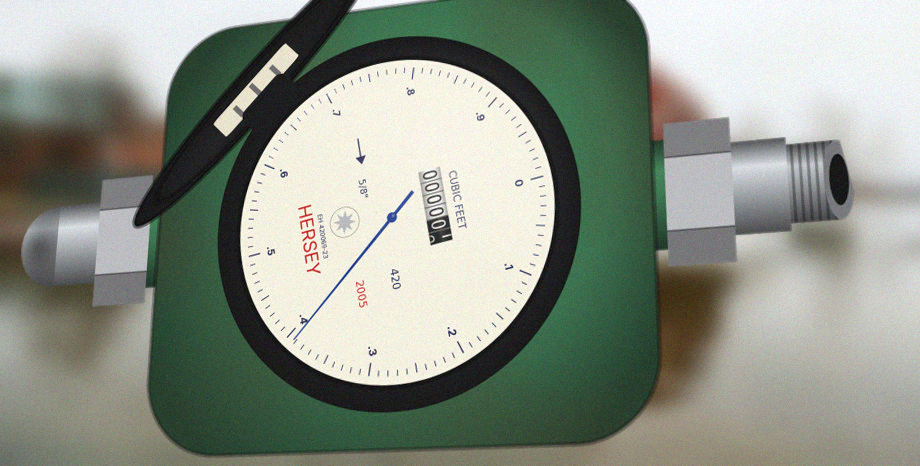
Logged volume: 1.39 ft³
